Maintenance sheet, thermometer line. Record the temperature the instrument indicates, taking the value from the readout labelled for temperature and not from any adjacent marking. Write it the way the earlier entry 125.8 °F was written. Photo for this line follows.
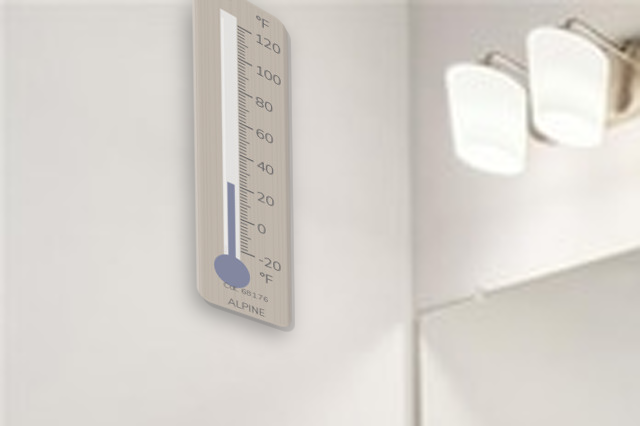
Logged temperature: 20 °F
